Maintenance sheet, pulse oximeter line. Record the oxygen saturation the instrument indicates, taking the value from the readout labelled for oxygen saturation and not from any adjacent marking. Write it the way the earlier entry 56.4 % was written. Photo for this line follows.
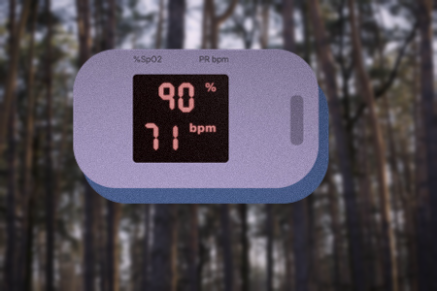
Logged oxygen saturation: 90 %
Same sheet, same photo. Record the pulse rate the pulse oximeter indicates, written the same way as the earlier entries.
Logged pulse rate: 71 bpm
